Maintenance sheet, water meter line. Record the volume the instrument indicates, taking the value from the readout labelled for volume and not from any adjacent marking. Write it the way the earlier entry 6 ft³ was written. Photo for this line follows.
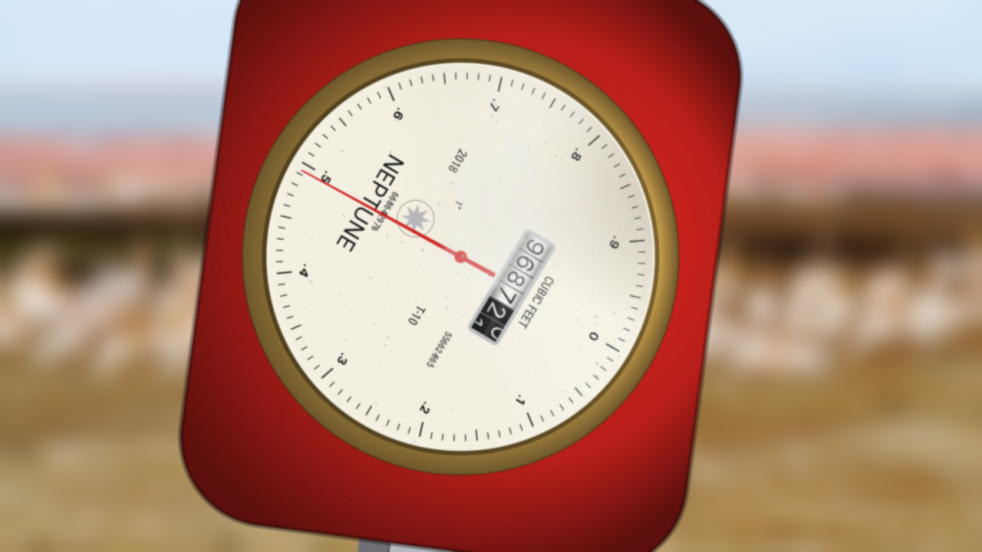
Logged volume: 968720.49 ft³
